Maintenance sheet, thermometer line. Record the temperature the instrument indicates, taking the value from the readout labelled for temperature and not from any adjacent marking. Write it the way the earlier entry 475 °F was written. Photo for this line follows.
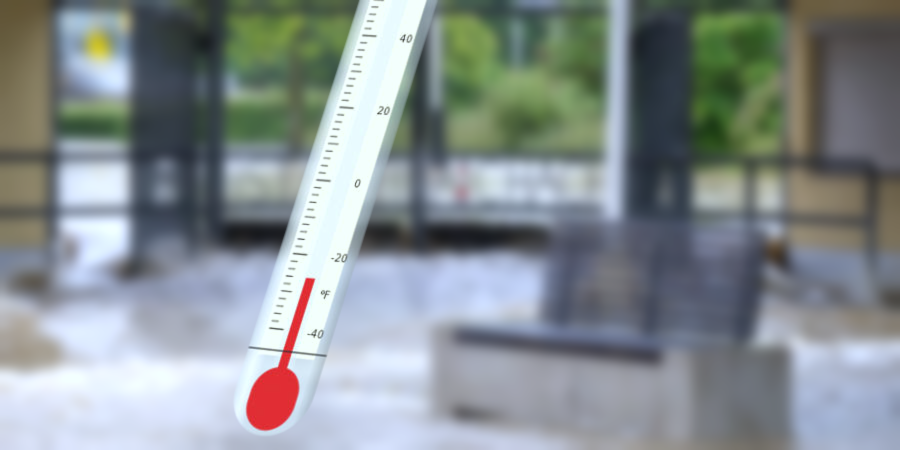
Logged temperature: -26 °F
